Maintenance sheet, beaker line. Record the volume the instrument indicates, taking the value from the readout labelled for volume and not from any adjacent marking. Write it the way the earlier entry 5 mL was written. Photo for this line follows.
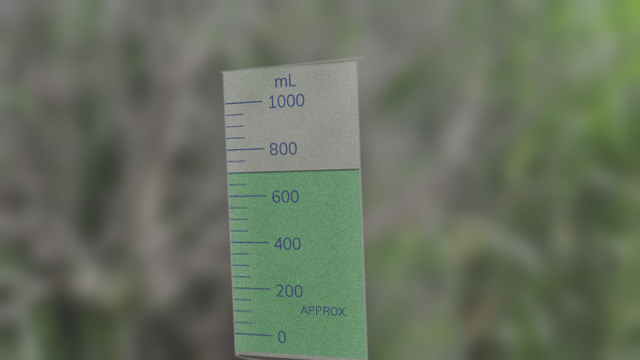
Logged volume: 700 mL
